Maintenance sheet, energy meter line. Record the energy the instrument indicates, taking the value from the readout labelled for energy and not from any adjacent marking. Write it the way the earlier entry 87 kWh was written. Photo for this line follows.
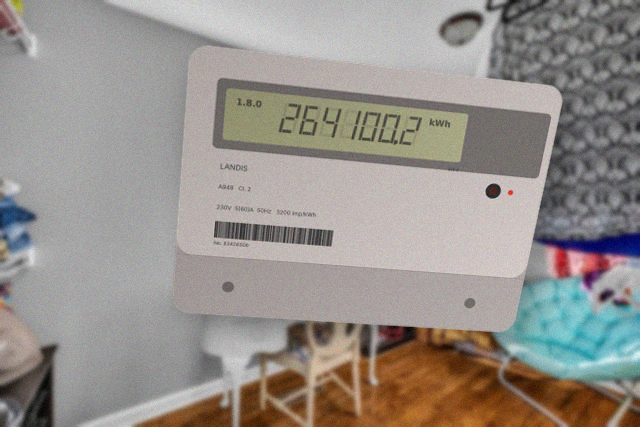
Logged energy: 264100.2 kWh
